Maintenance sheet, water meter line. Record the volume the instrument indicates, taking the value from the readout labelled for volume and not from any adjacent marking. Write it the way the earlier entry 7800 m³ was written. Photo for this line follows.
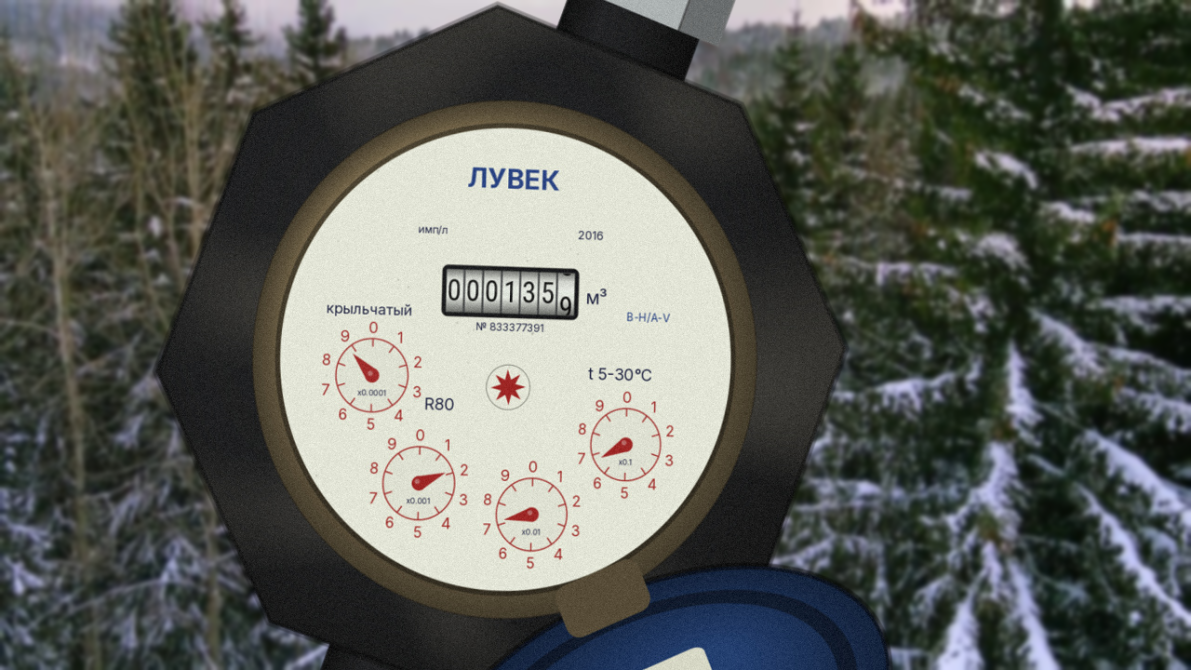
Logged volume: 1358.6718 m³
